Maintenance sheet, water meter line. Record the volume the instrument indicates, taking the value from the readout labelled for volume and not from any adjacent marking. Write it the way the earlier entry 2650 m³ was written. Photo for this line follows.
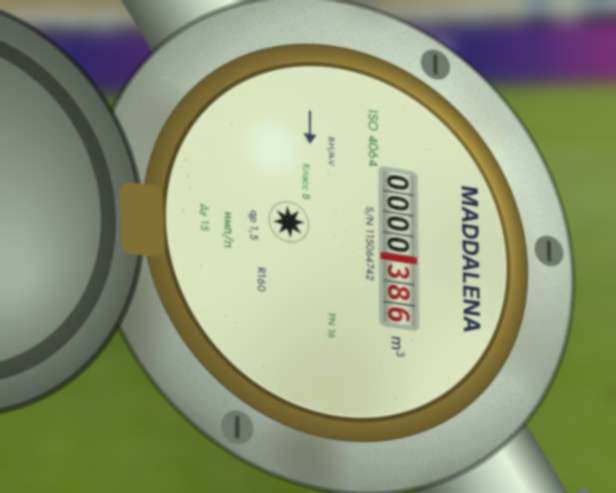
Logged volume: 0.386 m³
